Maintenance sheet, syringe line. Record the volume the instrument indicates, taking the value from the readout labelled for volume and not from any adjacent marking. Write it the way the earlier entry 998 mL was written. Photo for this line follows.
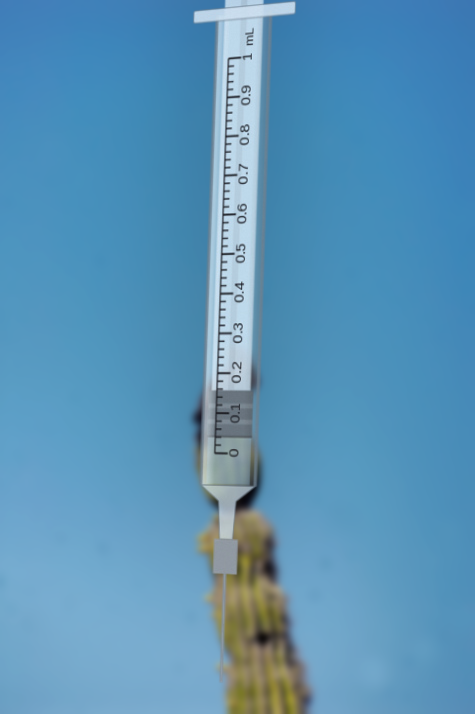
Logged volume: 0.04 mL
